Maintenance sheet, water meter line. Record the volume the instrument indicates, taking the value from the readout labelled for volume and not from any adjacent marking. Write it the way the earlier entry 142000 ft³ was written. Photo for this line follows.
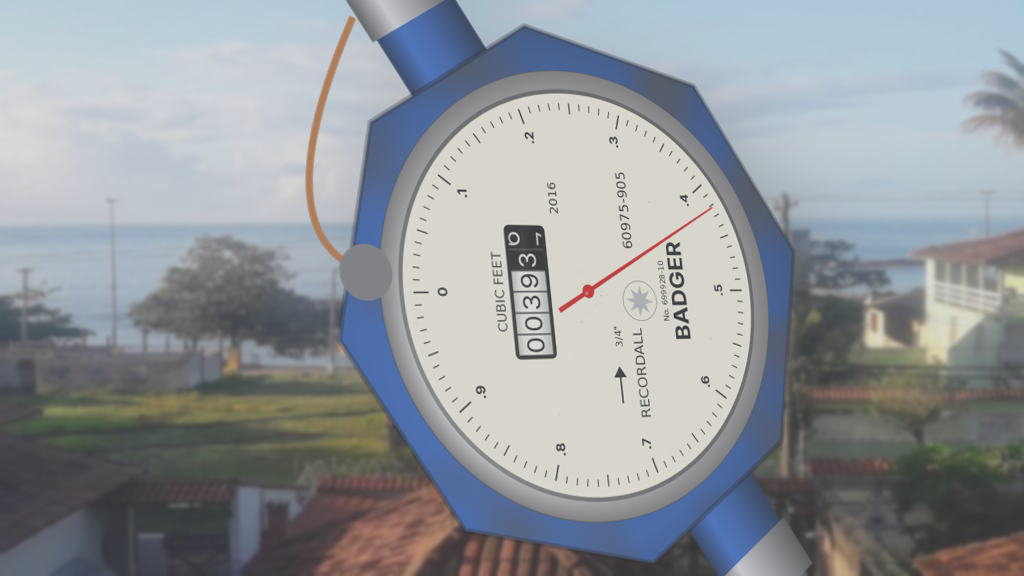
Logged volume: 3936.42 ft³
